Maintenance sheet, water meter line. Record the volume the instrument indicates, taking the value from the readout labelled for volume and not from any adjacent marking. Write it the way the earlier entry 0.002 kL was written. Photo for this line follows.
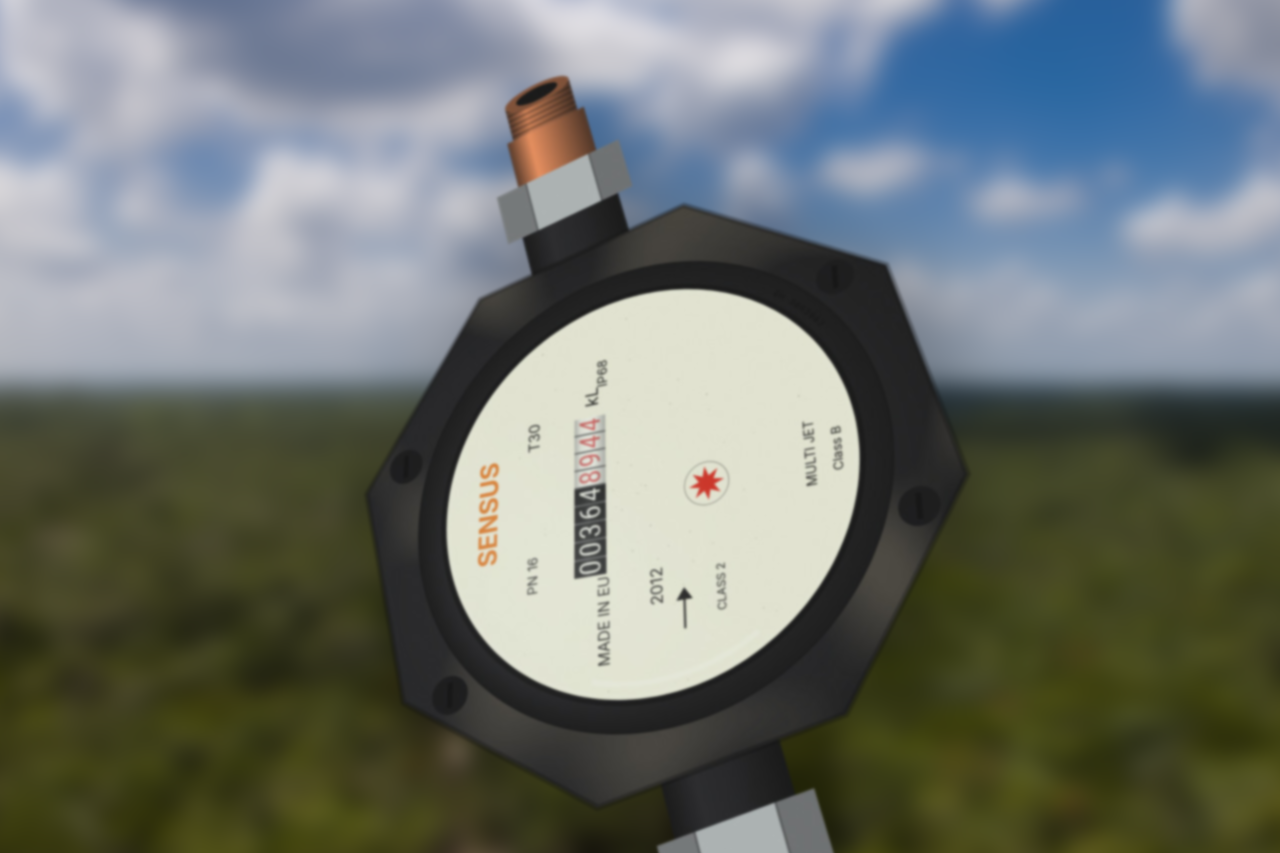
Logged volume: 364.8944 kL
